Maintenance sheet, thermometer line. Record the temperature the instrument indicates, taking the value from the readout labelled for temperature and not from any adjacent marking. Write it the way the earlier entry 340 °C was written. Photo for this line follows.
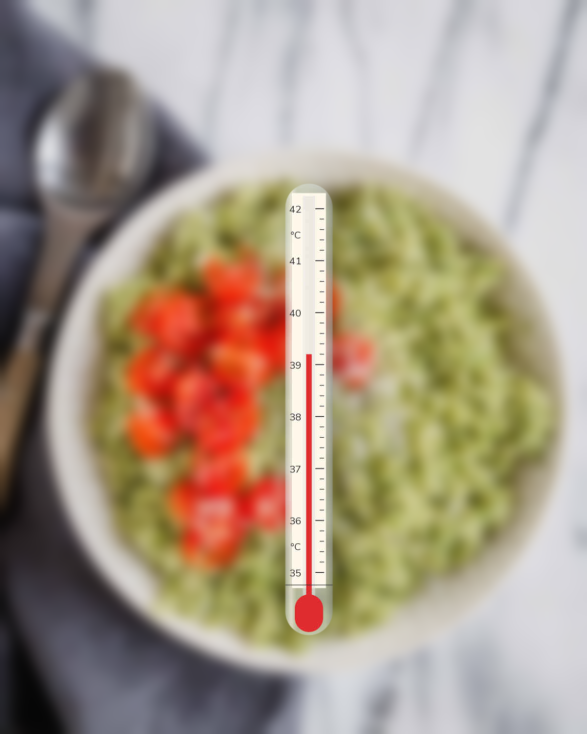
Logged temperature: 39.2 °C
